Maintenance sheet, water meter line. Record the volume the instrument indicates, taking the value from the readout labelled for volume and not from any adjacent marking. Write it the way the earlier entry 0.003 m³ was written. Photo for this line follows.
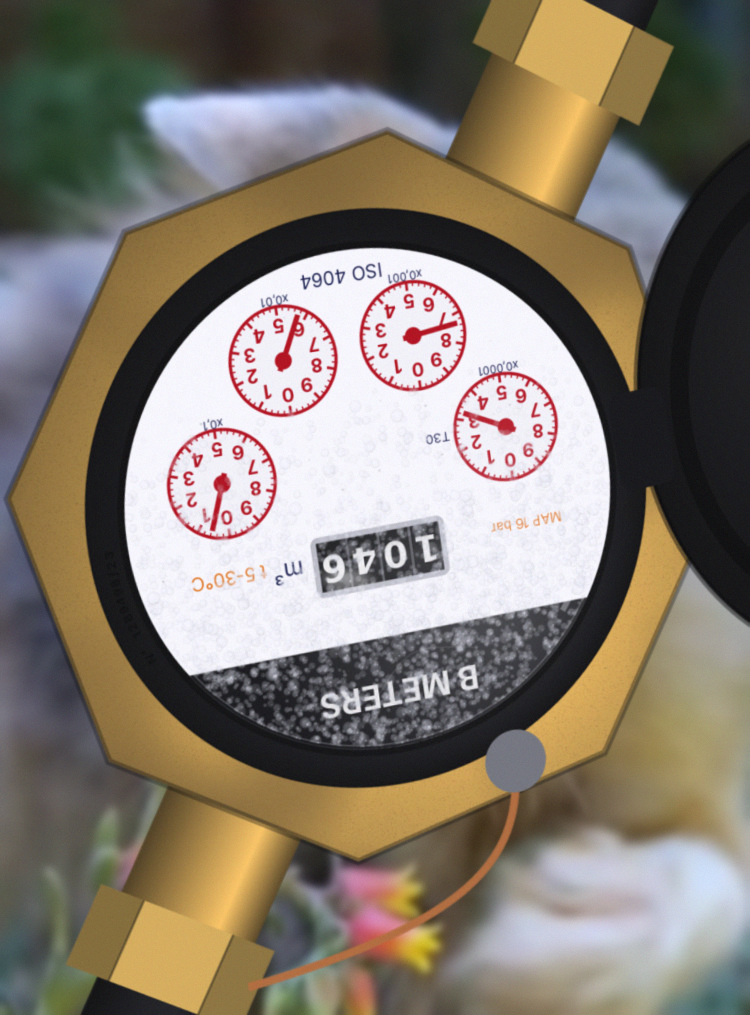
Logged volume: 1046.0573 m³
